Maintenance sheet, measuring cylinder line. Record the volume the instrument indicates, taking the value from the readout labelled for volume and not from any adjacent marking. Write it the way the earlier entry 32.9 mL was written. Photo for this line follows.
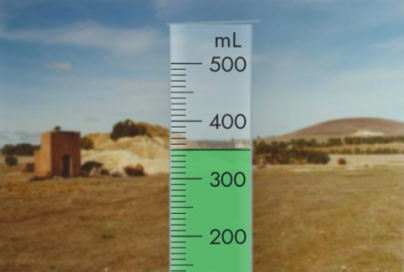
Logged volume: 350 mL
